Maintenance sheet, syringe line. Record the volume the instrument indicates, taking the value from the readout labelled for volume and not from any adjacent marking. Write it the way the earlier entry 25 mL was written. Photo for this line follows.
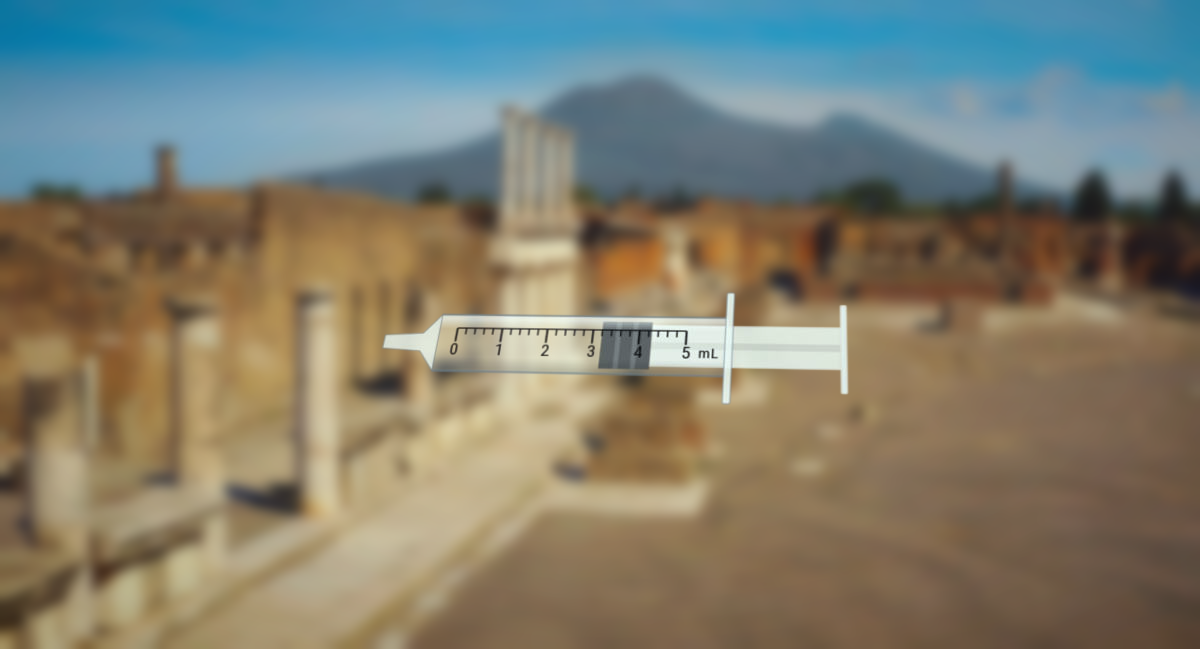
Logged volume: 3.2 mL
